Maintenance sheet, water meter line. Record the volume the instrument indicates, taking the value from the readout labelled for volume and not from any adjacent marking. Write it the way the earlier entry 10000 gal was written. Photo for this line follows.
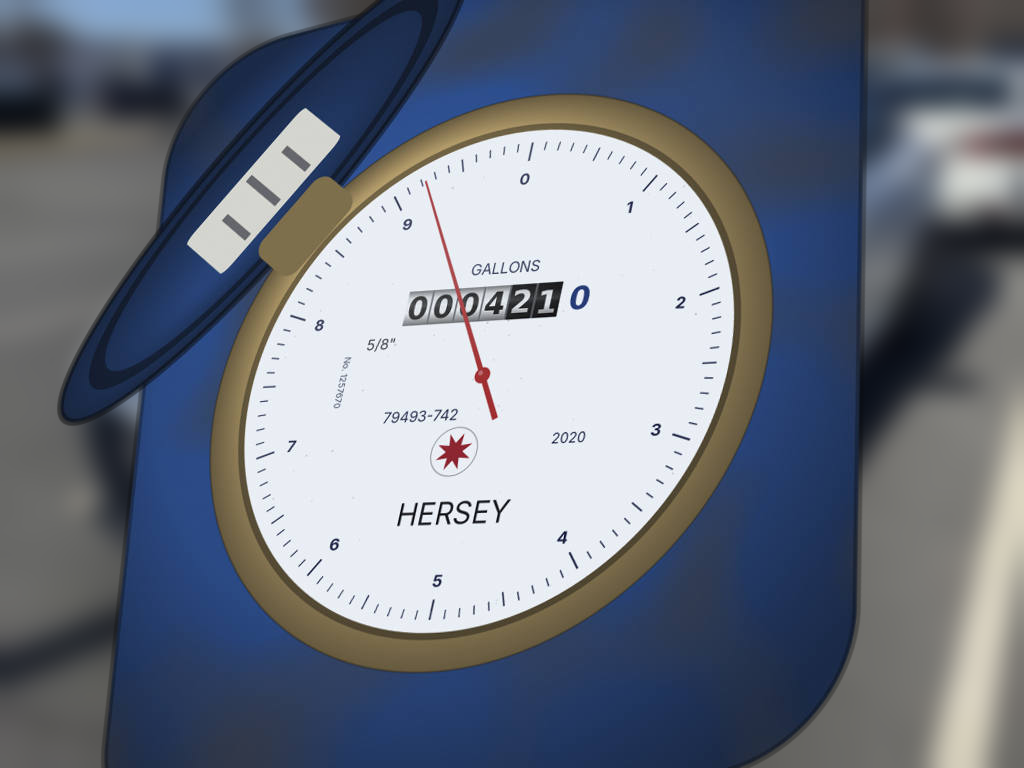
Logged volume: 4209.2 gal
